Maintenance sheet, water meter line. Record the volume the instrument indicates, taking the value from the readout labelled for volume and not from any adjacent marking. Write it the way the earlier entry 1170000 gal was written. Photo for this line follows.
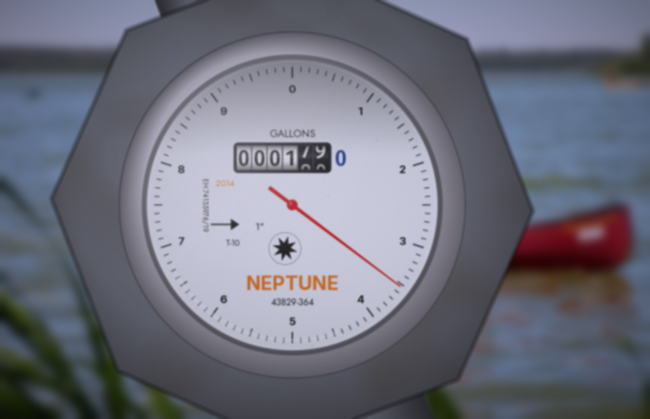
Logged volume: 1793.5 gal
